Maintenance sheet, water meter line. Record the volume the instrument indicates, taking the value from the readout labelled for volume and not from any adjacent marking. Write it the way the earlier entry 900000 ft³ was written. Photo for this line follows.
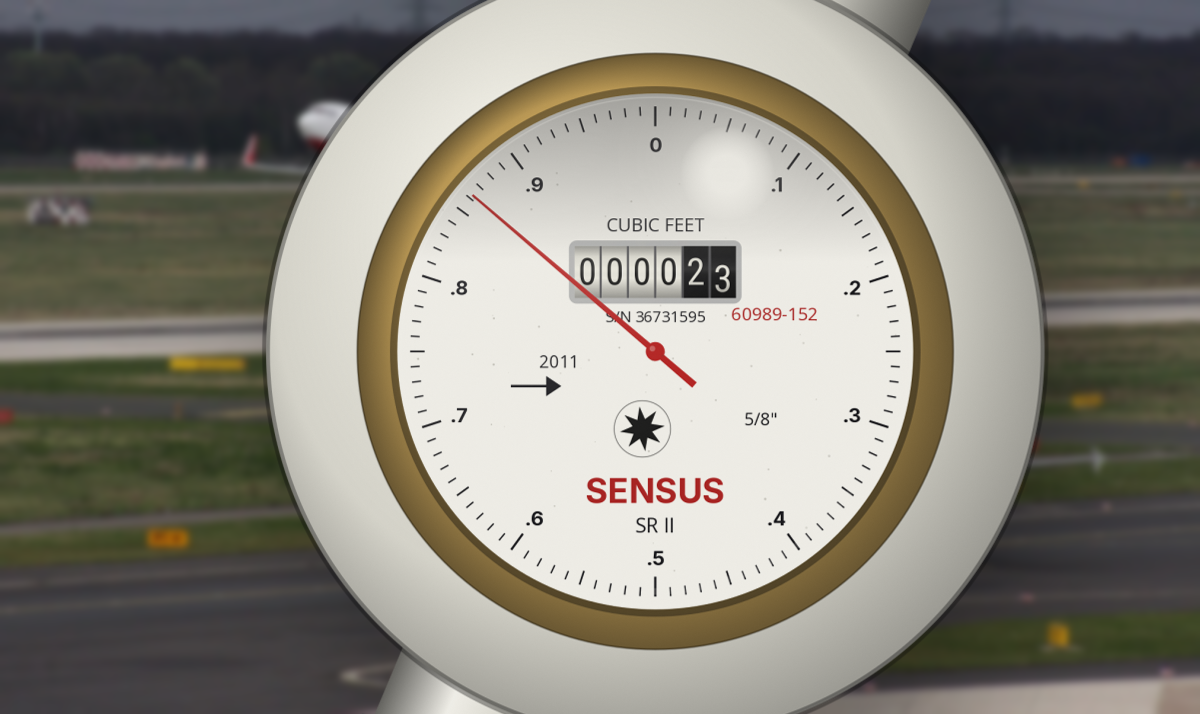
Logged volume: 22.86 ft³
